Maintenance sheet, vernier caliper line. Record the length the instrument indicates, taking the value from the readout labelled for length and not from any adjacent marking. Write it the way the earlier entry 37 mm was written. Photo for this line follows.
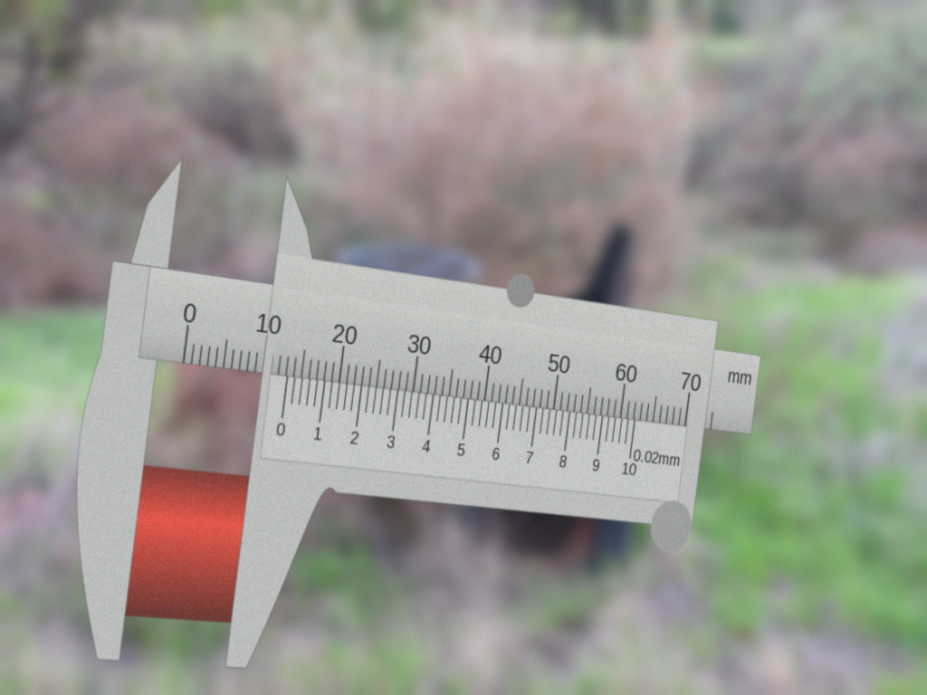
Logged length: 13.2 mm
